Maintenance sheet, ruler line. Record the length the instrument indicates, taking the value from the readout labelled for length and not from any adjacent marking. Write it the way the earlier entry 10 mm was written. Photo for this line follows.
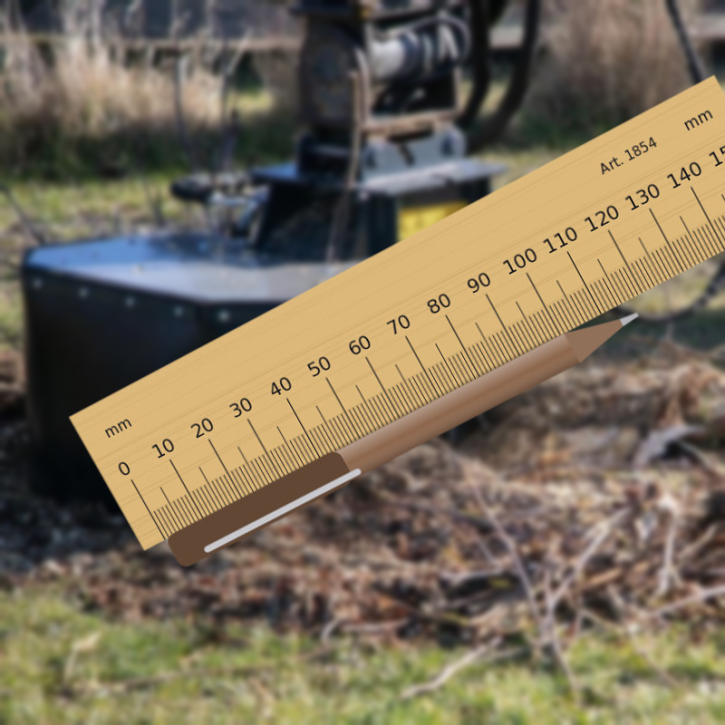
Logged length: 117 mm
